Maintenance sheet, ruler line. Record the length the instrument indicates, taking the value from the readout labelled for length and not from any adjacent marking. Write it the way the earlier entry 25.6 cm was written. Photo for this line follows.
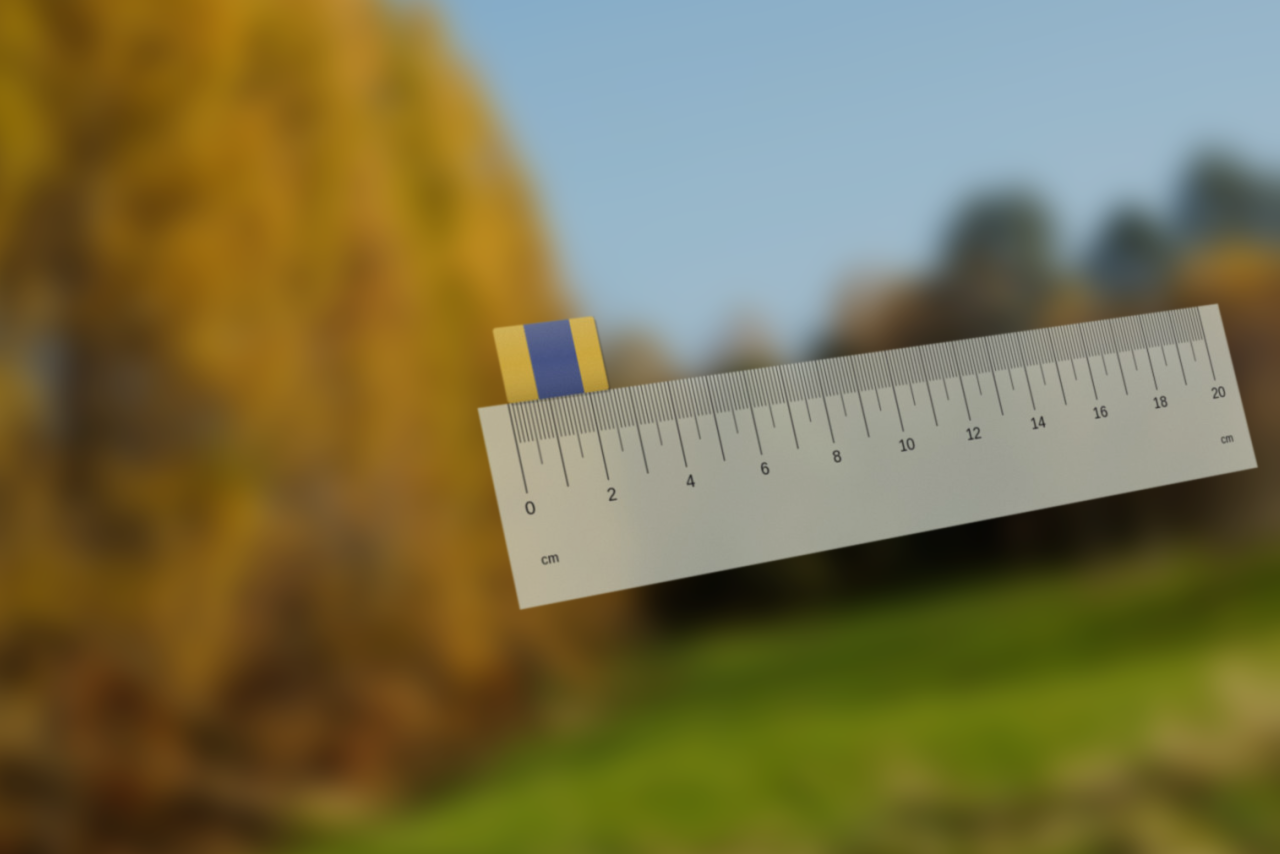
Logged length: 2.5 cm
